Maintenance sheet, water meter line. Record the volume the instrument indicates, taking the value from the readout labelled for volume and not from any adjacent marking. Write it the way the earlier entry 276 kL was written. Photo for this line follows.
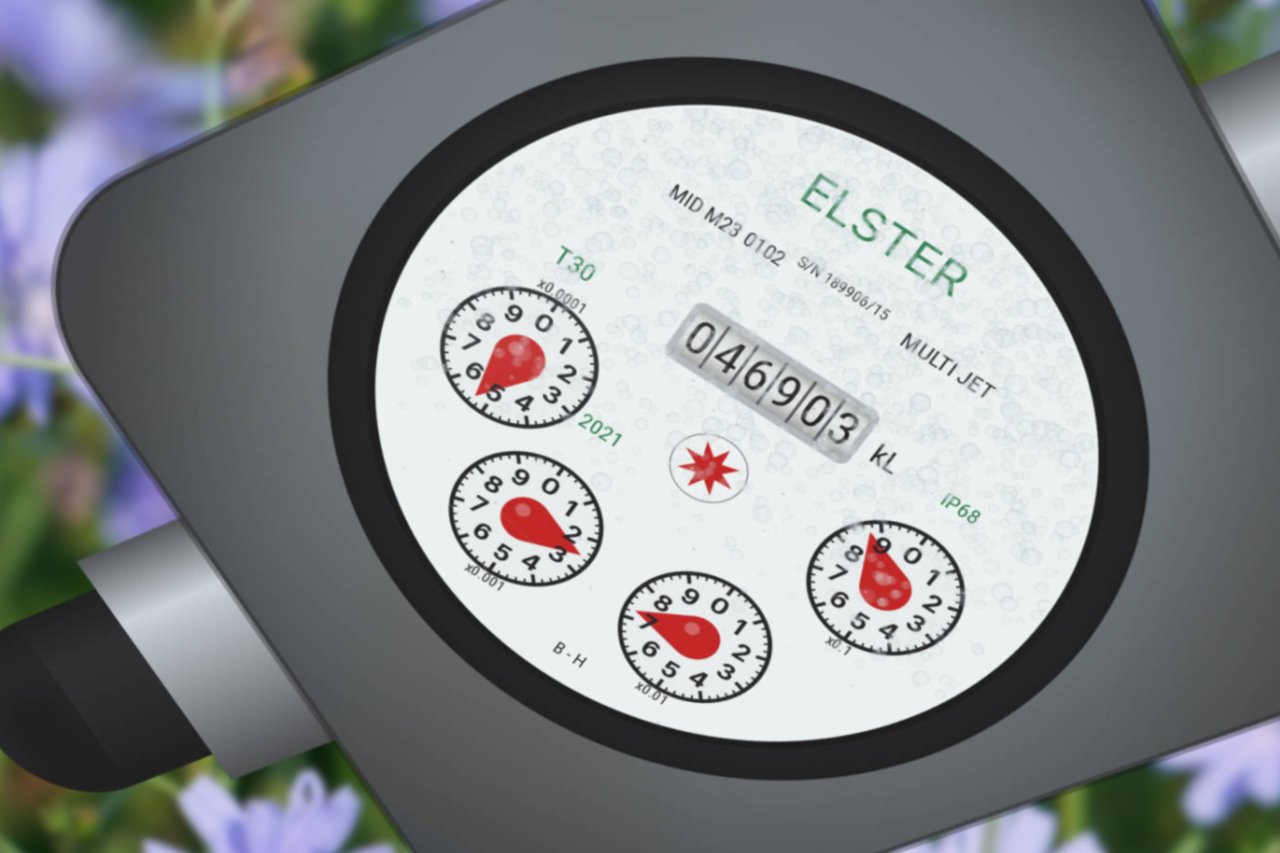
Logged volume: 46903.8725 kL
